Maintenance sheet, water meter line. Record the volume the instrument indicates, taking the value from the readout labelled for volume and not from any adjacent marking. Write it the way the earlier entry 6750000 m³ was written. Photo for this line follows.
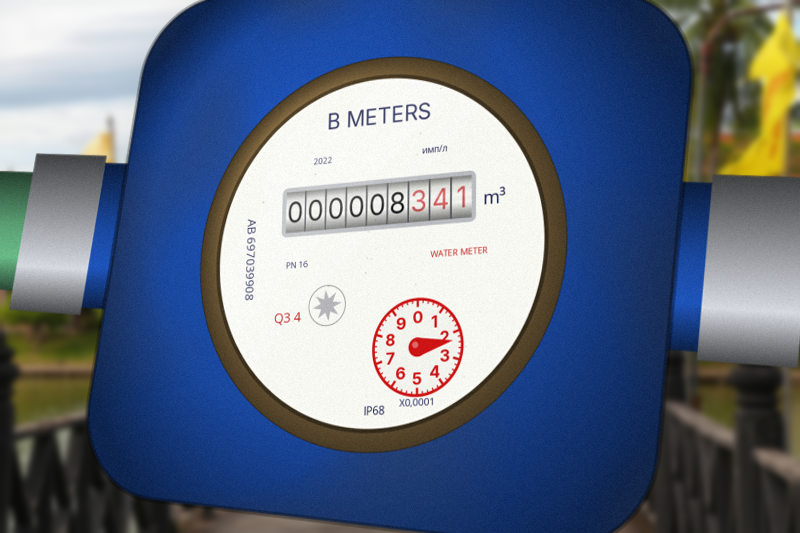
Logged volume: 8.3412 m³
